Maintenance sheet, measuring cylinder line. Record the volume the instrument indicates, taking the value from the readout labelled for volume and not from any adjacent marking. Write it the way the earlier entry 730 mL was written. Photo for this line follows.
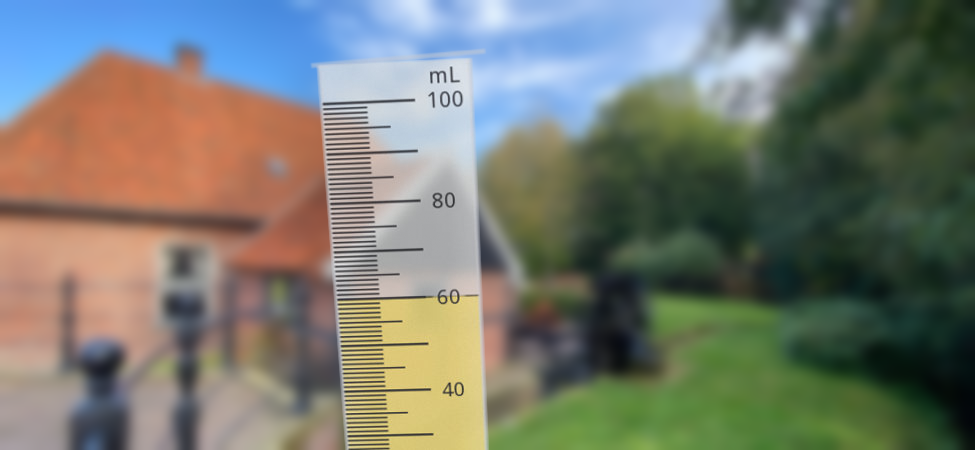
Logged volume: 60 mL
